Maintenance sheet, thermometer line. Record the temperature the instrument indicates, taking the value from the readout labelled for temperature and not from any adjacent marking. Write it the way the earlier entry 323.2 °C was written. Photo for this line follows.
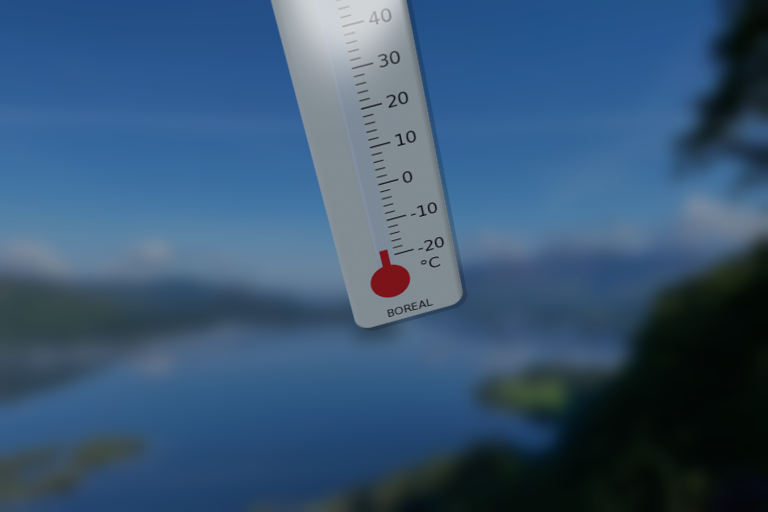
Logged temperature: -18 °C
